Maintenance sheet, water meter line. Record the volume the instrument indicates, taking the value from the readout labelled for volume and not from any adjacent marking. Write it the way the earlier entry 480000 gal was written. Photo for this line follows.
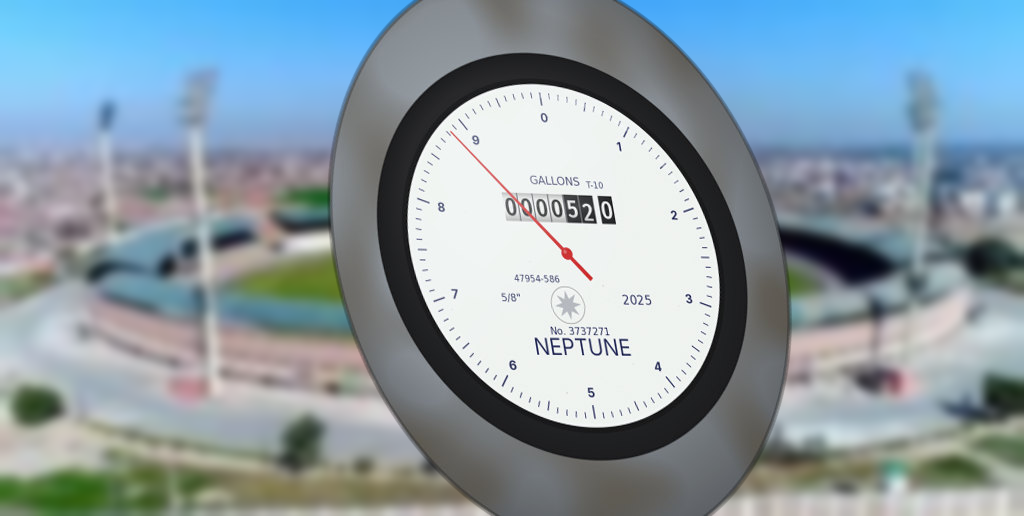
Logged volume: 518.8 gal
